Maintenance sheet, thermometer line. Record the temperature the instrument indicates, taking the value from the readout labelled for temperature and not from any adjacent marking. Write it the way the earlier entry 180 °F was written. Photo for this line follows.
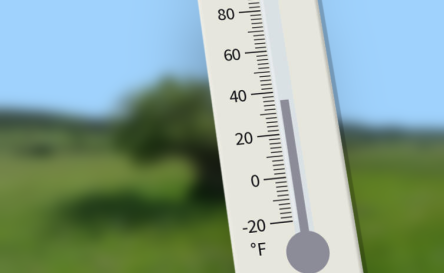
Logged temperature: 36 °F
